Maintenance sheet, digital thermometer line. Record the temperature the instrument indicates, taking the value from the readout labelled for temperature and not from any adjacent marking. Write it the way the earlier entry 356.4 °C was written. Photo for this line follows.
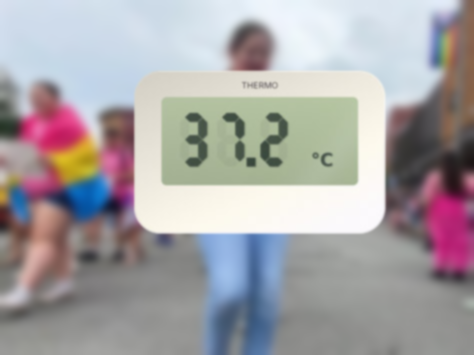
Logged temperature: 37.2 °C
